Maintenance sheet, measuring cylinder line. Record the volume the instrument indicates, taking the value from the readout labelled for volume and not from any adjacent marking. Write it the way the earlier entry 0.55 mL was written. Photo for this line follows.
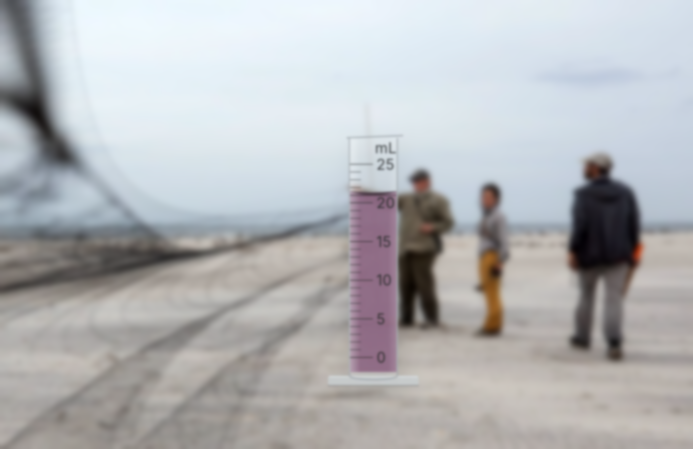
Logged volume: 21 mL
